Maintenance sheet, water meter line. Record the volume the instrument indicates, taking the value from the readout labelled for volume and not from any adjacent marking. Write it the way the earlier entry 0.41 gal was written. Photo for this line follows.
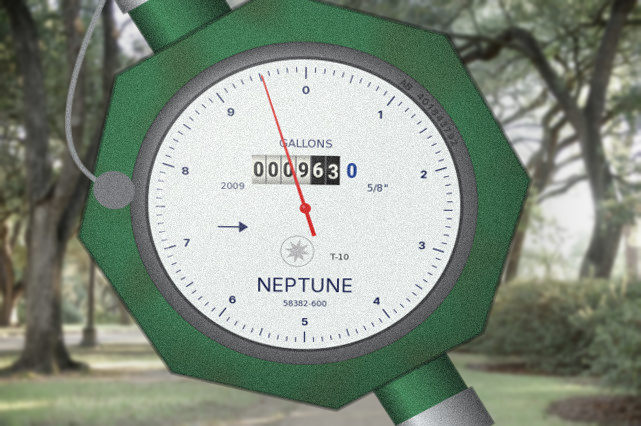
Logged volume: 9629.5 gal
